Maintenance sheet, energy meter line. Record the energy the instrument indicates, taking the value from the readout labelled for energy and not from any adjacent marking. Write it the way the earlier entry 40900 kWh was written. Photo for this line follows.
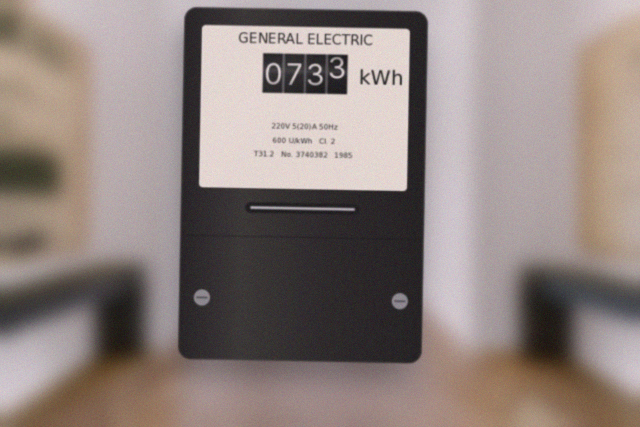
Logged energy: 733 kWh
